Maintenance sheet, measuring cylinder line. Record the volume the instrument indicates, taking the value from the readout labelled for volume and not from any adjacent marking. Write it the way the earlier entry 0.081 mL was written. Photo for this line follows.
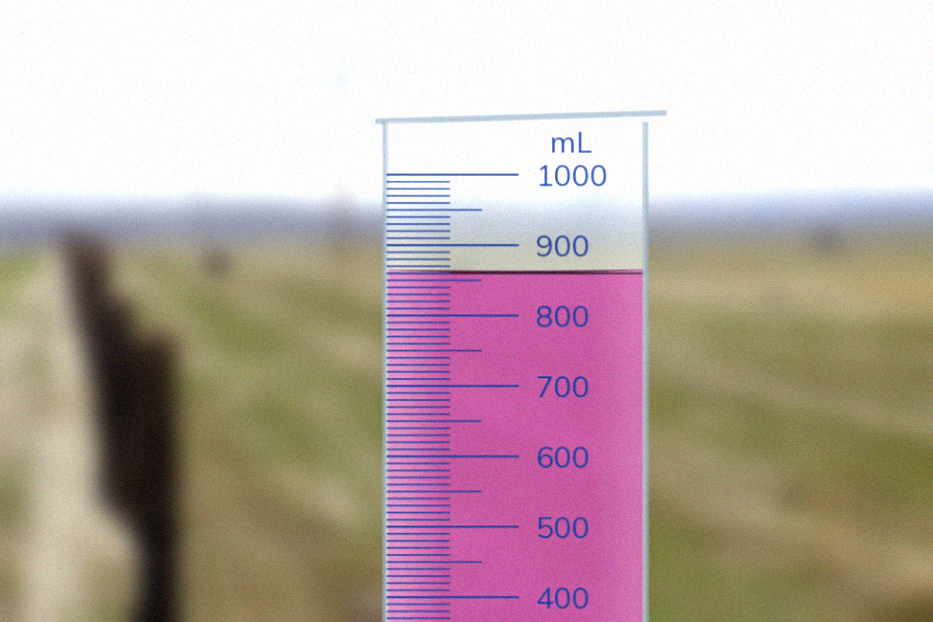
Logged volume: 860 mL
